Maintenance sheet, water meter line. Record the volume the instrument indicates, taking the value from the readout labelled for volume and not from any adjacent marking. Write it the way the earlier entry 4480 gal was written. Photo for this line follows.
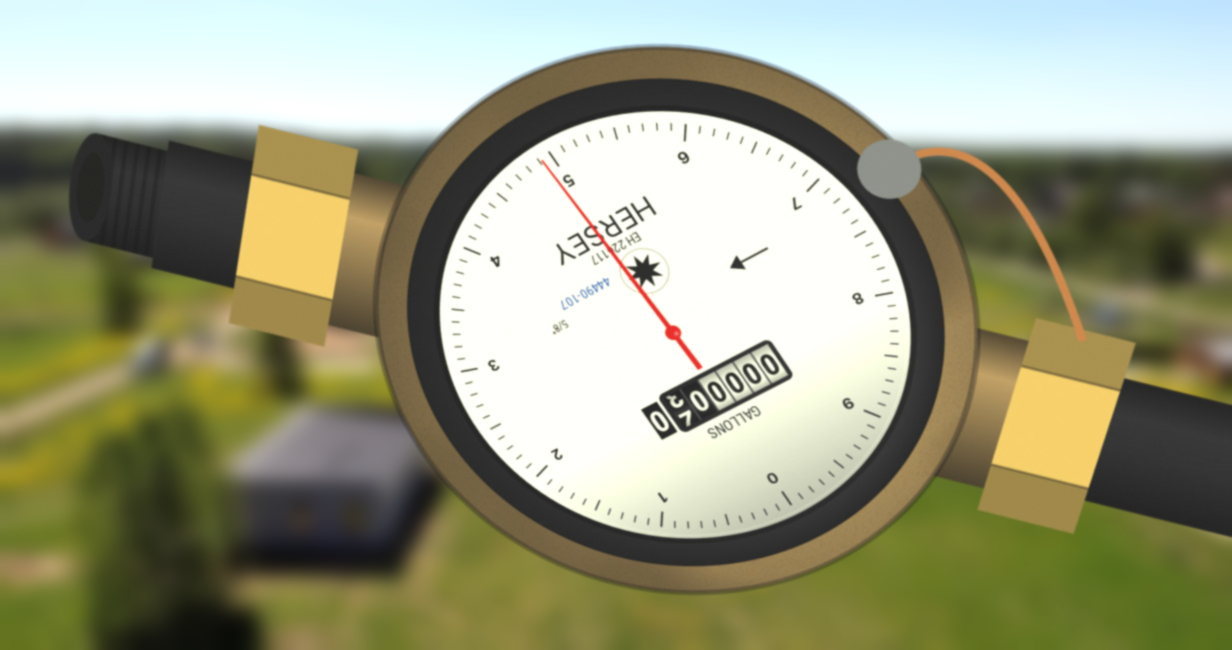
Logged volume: 24.9 gal
